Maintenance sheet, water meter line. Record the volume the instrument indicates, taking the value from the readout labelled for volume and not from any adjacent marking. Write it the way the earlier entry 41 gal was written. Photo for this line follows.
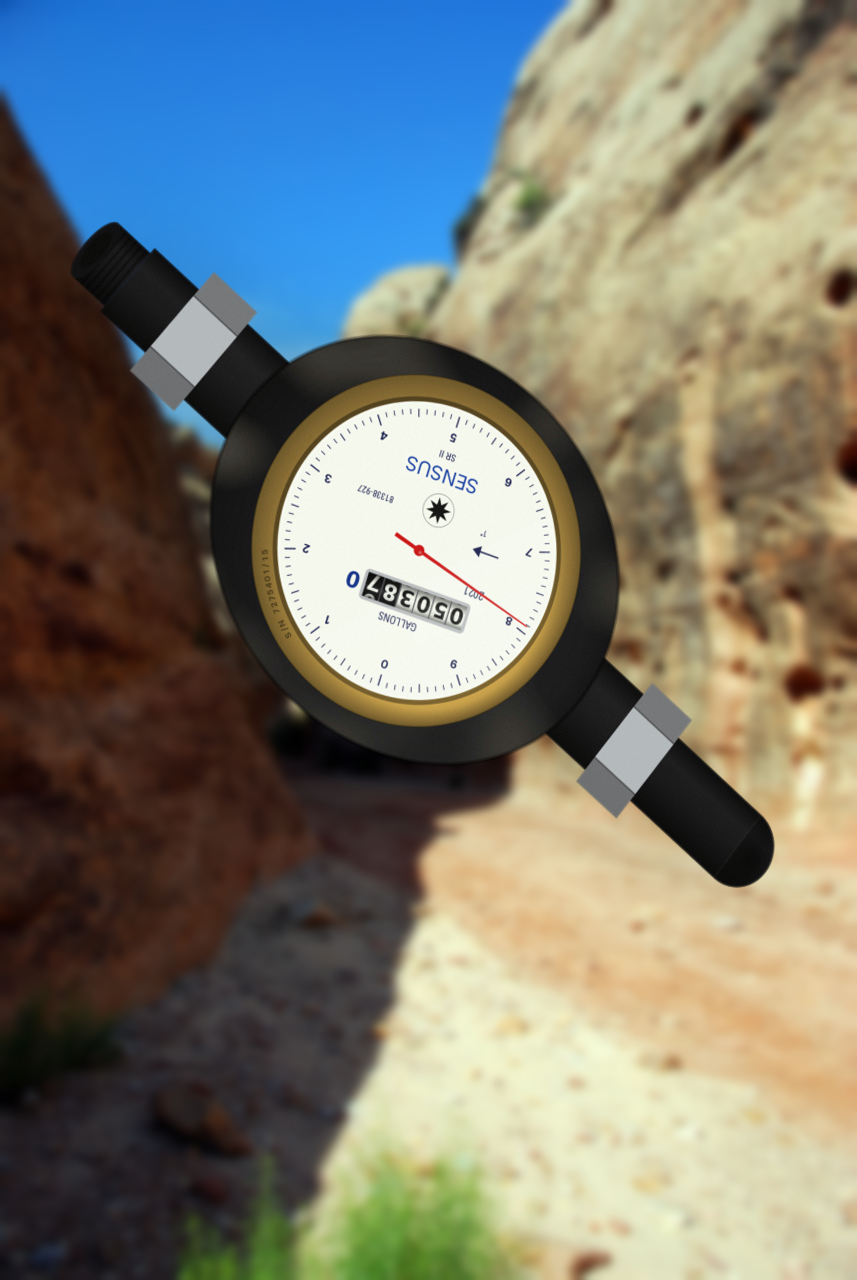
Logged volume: 503867.9 gal
